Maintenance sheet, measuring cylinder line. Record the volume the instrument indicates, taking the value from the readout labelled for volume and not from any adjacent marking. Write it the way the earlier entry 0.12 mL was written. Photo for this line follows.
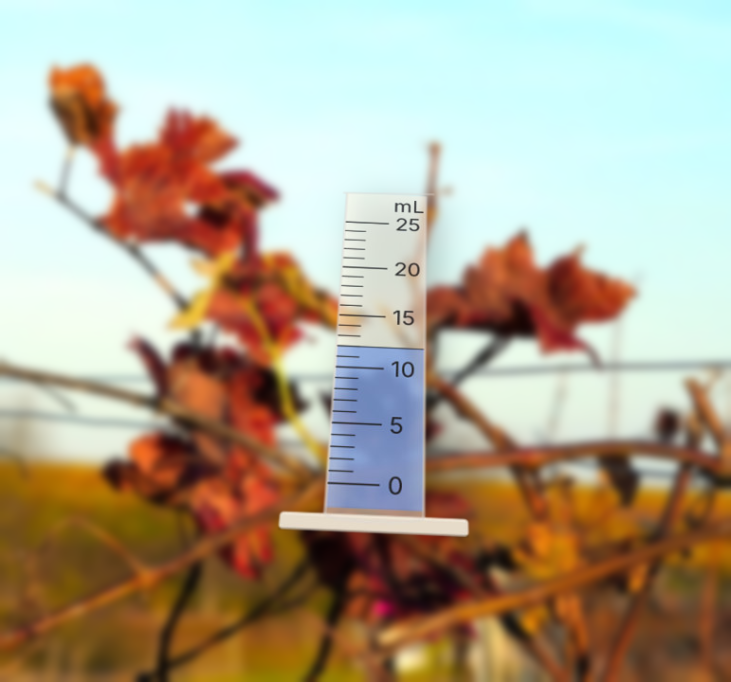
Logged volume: 12 mL
